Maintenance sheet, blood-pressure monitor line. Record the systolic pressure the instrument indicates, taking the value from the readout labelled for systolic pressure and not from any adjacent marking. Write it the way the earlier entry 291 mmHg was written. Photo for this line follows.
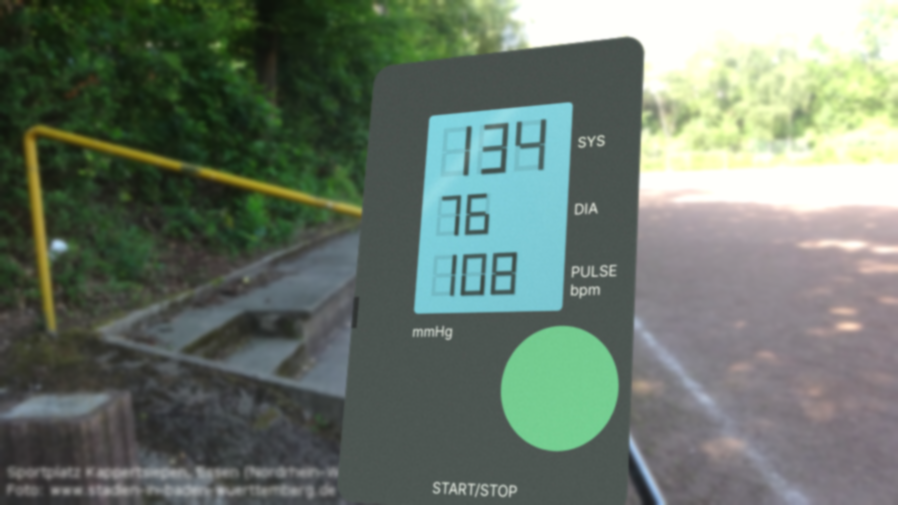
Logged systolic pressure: 134 mmHg
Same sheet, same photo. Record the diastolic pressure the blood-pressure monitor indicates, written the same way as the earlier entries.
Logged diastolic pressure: 76 mmHg
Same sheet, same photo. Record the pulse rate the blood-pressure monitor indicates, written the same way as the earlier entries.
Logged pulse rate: 108 bpm
